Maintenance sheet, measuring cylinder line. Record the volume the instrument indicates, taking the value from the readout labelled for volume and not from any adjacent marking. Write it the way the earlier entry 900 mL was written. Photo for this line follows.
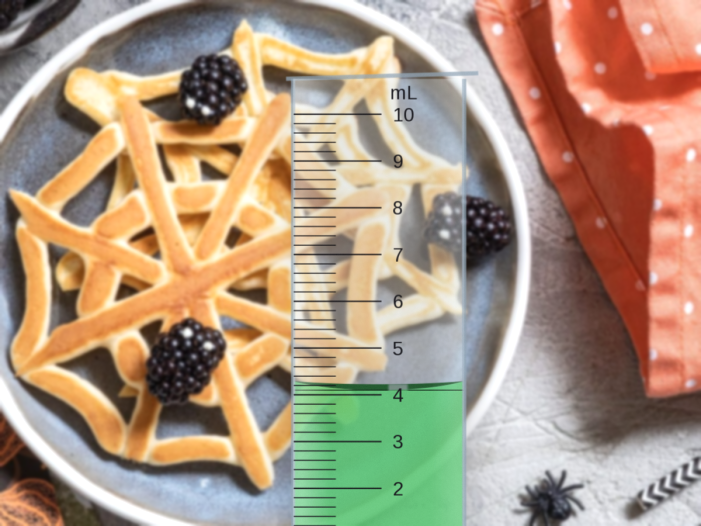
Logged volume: 4.1 mL
